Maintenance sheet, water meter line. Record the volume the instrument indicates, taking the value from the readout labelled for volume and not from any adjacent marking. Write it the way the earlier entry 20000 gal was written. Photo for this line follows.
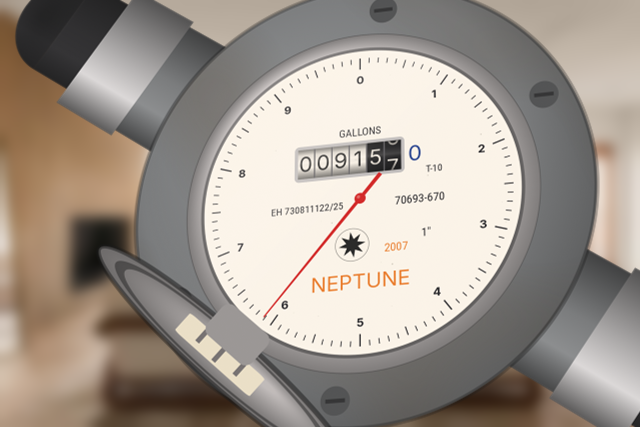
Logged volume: 91566.1 gal
